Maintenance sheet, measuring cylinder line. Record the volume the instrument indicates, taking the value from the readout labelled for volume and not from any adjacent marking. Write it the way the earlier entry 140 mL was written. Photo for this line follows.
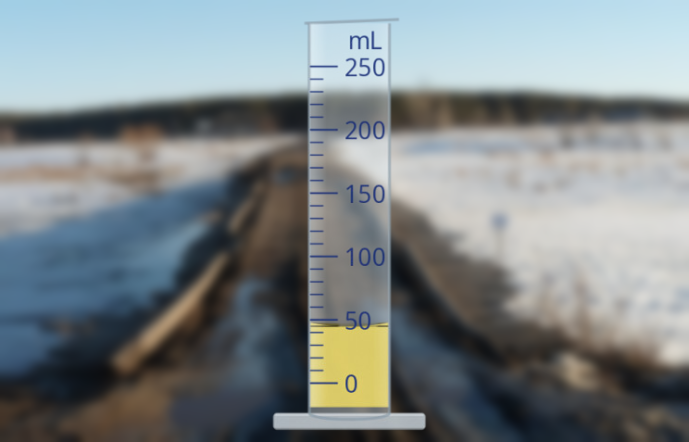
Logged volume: 45 mL
